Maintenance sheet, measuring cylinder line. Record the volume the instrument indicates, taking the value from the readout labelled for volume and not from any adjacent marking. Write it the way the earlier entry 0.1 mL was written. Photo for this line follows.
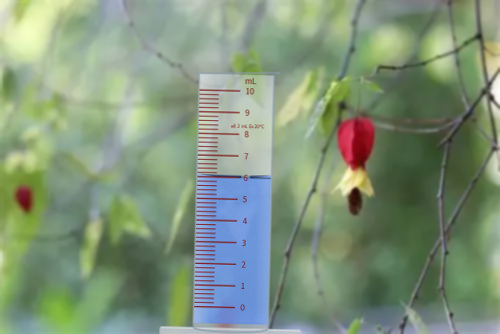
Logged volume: 6 mL
